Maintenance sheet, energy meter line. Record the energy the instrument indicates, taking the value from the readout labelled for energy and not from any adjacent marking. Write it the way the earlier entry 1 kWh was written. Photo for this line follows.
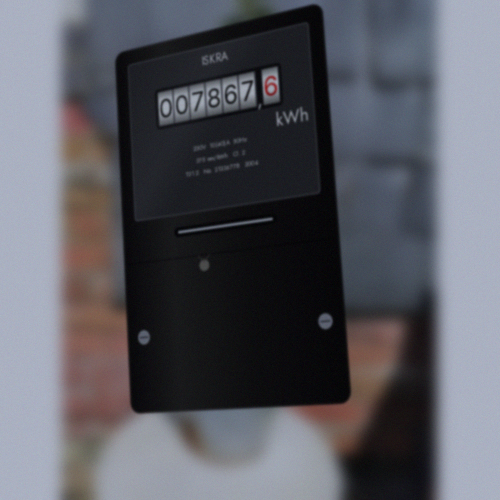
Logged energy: 7867.6 kWh
